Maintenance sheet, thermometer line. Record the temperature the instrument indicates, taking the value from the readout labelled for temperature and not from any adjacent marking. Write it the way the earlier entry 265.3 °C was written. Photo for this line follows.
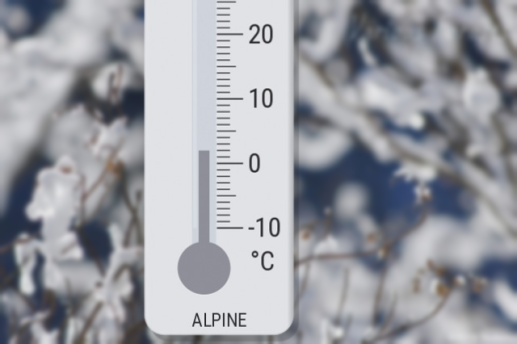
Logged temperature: 2 °C
